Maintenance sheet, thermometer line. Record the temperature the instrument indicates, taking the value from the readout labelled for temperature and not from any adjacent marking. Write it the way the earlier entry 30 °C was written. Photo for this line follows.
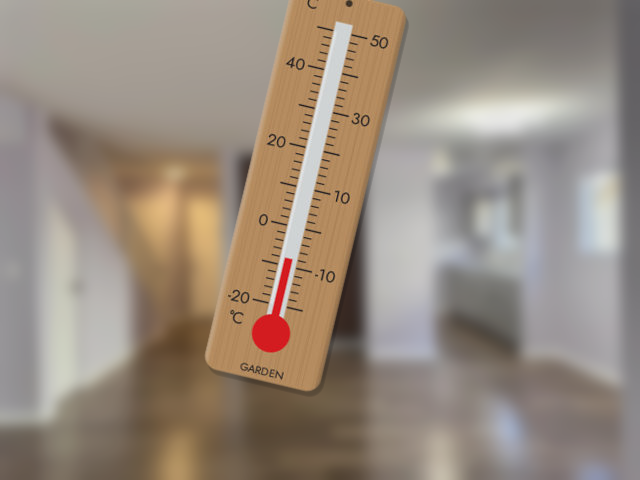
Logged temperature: -8 °C
